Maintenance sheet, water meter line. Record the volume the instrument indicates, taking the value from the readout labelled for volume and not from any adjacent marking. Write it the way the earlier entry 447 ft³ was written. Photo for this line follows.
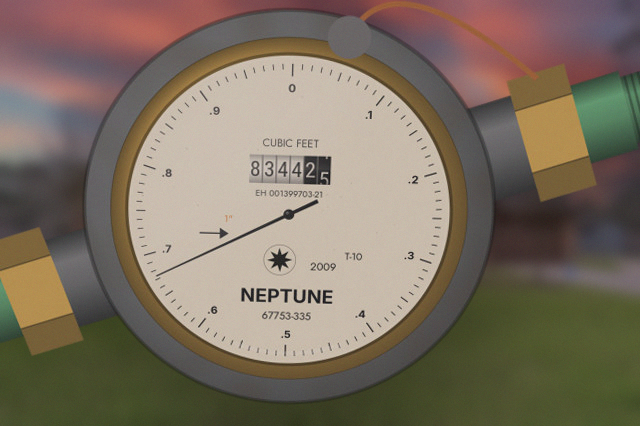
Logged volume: 834424.67 ft³
